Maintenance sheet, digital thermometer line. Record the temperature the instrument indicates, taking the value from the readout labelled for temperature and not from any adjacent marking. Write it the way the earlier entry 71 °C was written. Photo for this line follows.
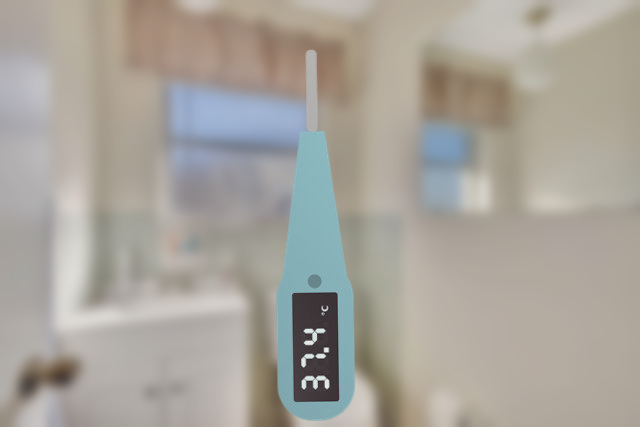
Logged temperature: 37.4 °C
